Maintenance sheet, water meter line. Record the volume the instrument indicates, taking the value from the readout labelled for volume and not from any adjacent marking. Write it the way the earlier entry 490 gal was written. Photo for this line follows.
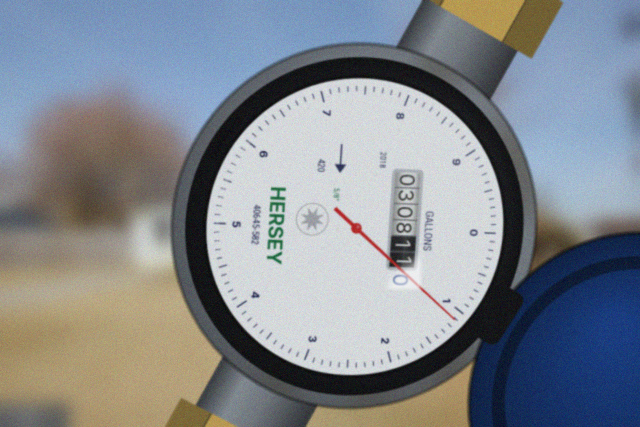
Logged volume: 308111.1 gal
